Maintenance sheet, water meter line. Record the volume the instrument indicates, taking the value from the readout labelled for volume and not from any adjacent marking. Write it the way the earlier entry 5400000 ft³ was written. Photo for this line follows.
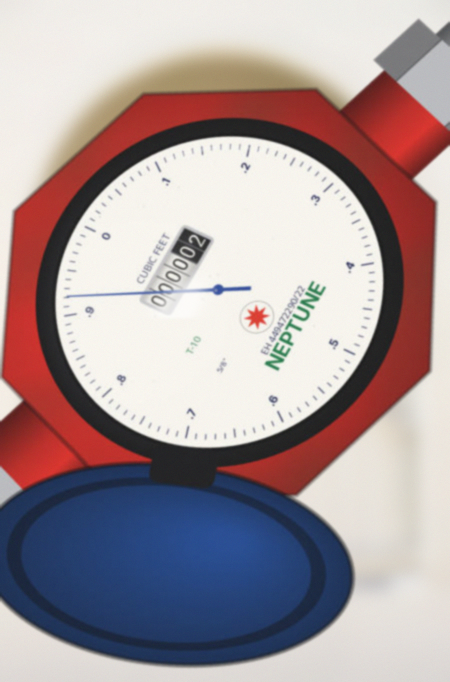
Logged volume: 1.92 ft³
